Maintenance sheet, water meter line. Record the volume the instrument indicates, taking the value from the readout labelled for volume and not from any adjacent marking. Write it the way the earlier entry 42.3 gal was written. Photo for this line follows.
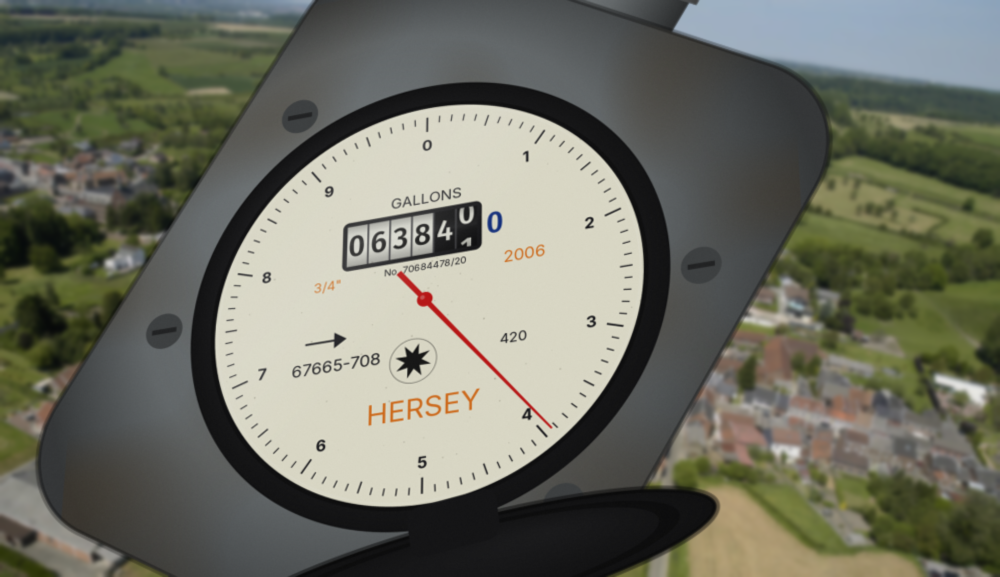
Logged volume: 638403.9 gal
